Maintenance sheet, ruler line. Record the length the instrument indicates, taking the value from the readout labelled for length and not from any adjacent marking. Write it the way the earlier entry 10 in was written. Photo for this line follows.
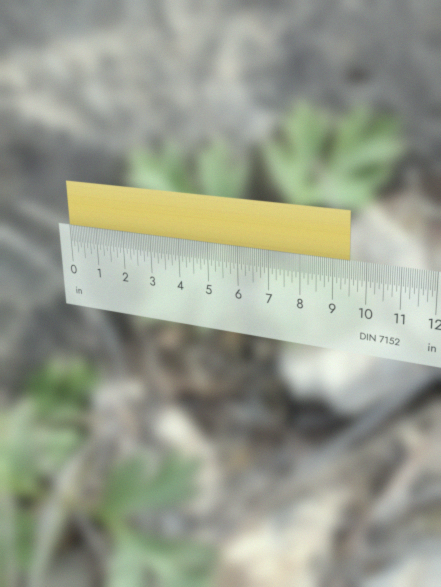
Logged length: 9.5 in
